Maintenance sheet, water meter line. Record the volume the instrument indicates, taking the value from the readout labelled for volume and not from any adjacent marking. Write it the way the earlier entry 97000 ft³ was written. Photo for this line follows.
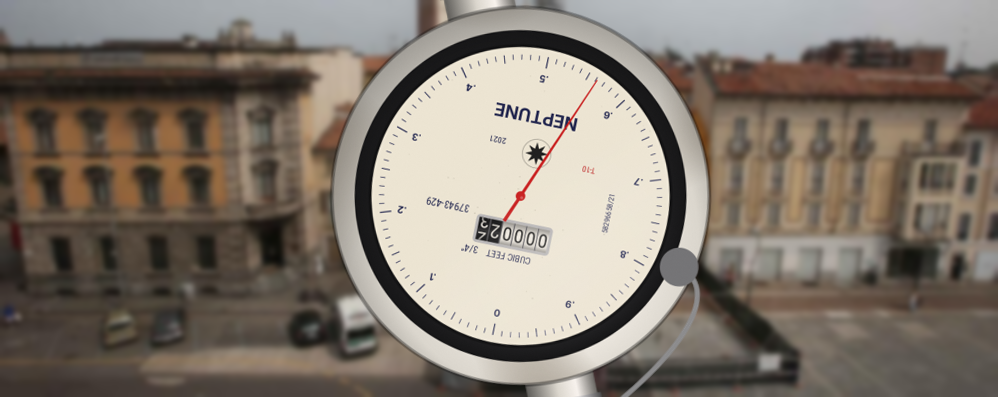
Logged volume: 22.56 ft³
